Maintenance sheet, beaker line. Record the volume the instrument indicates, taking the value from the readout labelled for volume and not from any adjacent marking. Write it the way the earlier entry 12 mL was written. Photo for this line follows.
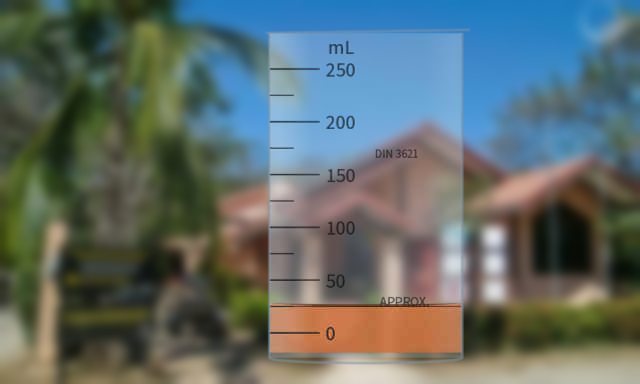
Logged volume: 25 mL
